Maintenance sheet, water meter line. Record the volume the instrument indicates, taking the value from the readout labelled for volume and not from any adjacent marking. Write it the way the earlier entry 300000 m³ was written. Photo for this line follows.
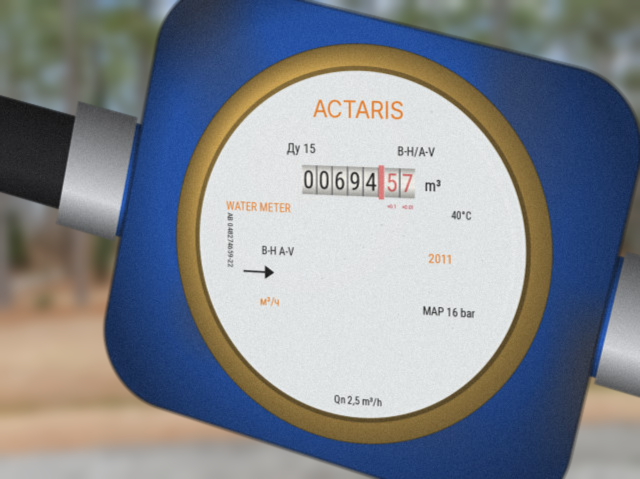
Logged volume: 694.57 m³
